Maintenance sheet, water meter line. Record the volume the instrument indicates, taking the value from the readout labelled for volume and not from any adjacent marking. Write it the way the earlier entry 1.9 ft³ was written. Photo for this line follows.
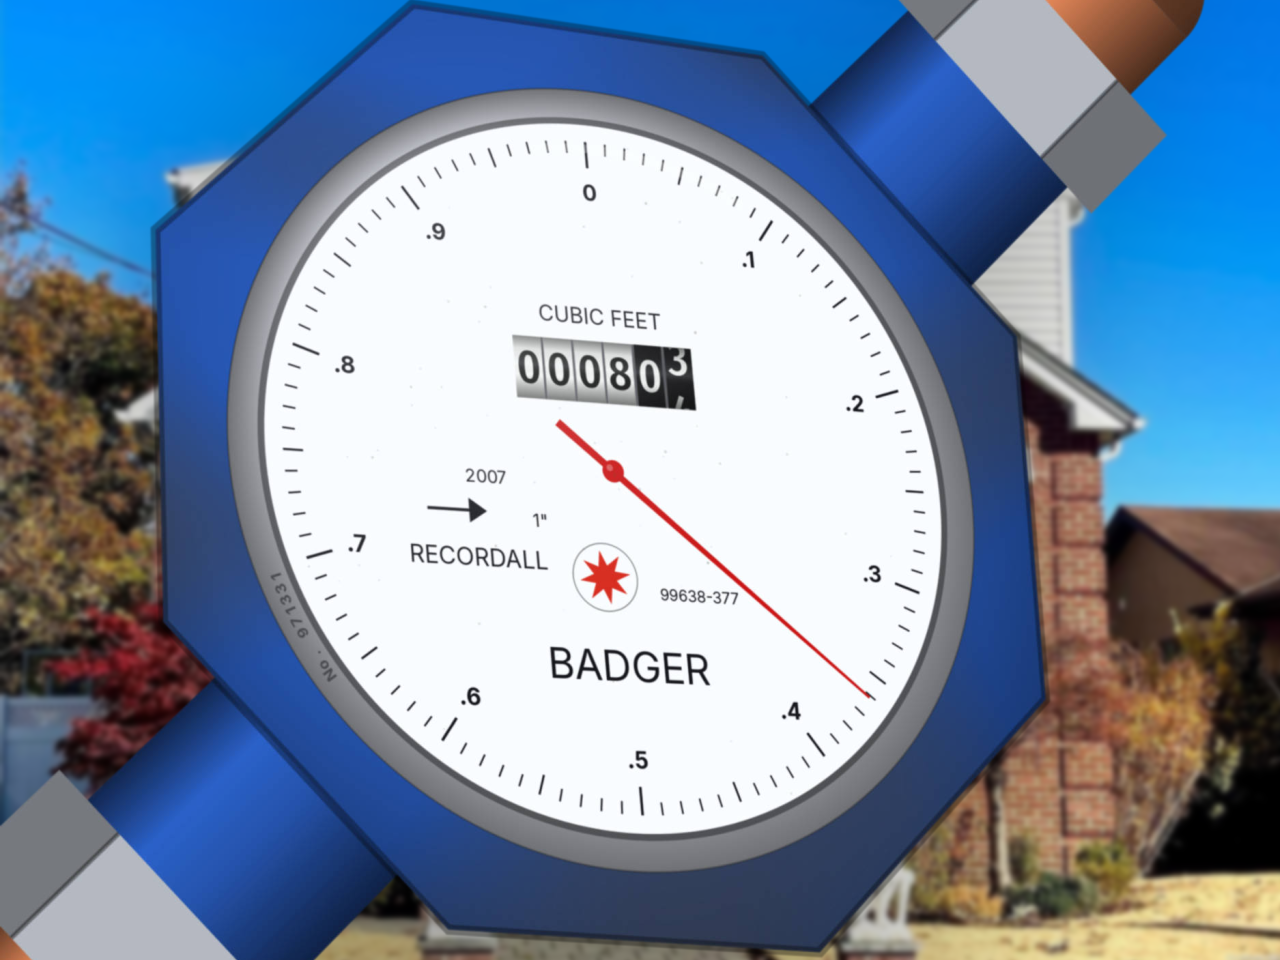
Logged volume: 803.36 ft³
